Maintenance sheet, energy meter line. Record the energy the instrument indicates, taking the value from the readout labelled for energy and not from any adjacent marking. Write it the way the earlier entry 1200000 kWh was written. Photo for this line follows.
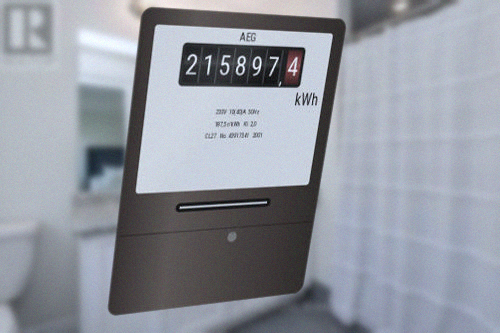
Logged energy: 215897.4 kWh
